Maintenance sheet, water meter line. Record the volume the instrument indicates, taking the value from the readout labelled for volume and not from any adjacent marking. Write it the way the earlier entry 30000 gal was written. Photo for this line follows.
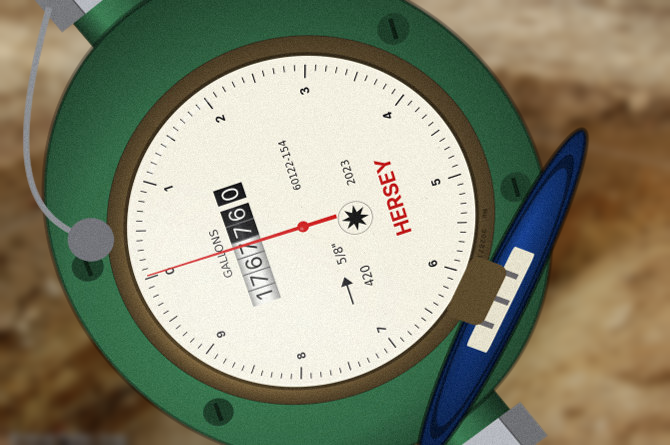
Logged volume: 1767760.0 gal
